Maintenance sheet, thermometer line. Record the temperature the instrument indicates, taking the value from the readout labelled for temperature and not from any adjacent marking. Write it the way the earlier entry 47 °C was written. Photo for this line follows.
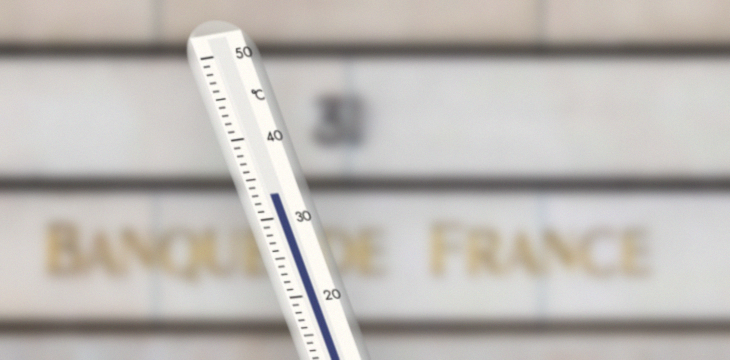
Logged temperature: 33 °C
